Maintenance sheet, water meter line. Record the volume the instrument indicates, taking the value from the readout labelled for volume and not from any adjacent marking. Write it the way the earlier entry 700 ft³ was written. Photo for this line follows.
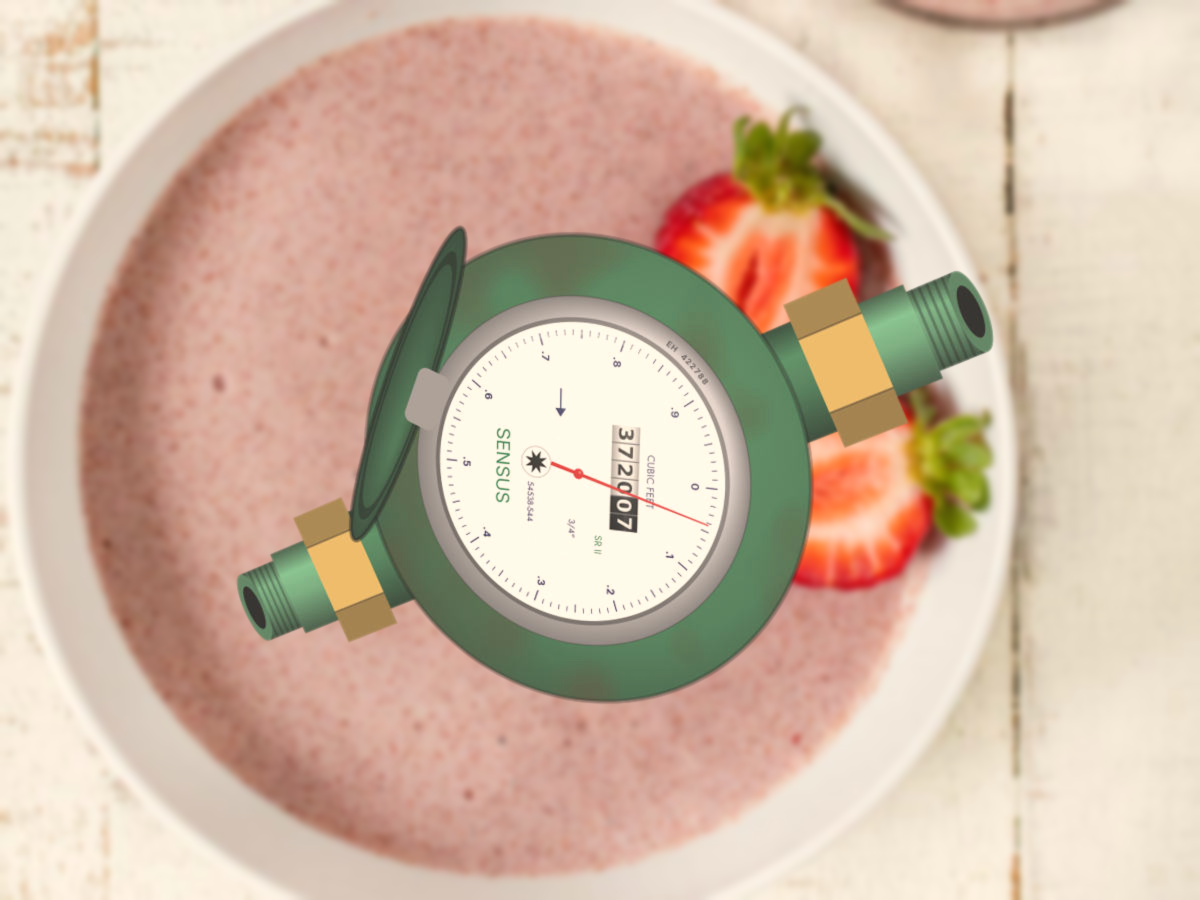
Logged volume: 372007.04 ft³
